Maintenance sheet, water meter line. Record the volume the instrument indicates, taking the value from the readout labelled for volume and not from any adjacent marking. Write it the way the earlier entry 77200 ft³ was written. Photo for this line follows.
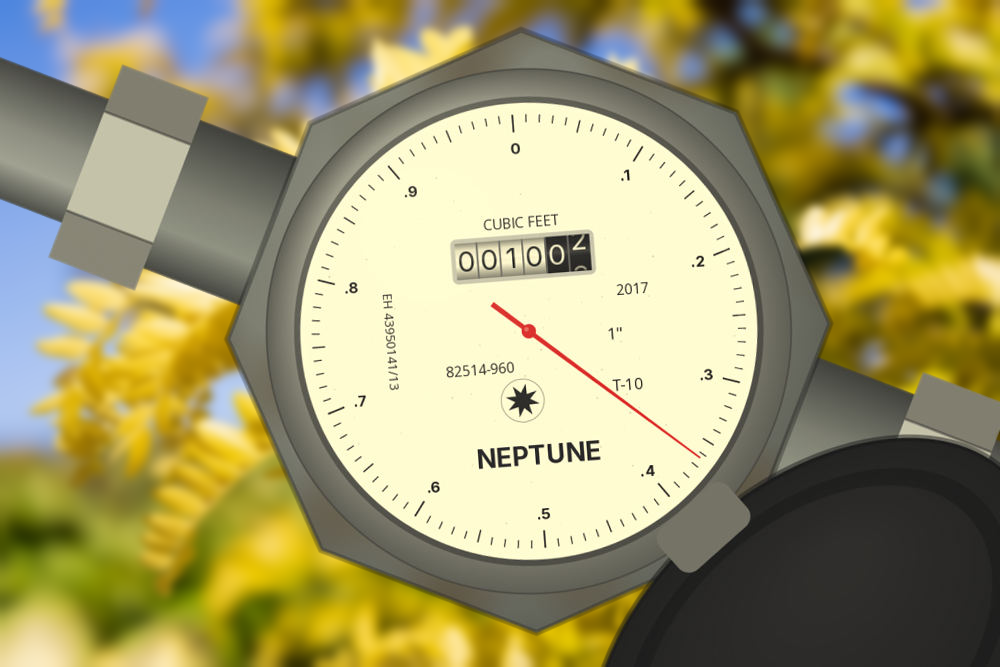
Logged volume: 1002.36 ft³
